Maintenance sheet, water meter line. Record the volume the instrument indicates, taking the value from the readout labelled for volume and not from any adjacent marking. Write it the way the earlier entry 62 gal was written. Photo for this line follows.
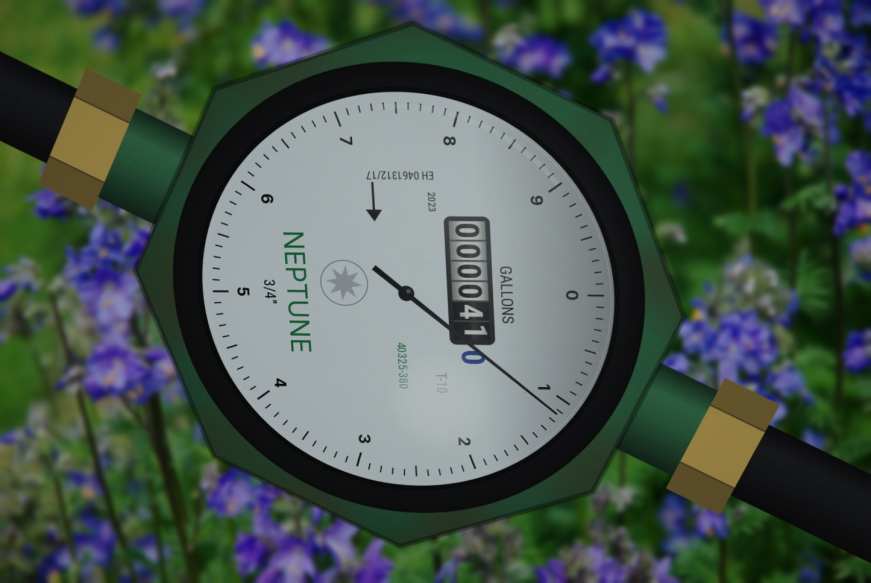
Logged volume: 411.1 gal
